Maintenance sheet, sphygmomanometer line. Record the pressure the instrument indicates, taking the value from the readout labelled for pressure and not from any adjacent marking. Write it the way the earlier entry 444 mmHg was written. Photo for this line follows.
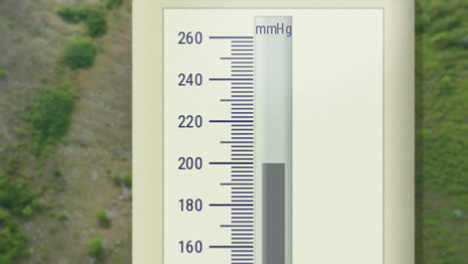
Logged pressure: 200 mmHg
